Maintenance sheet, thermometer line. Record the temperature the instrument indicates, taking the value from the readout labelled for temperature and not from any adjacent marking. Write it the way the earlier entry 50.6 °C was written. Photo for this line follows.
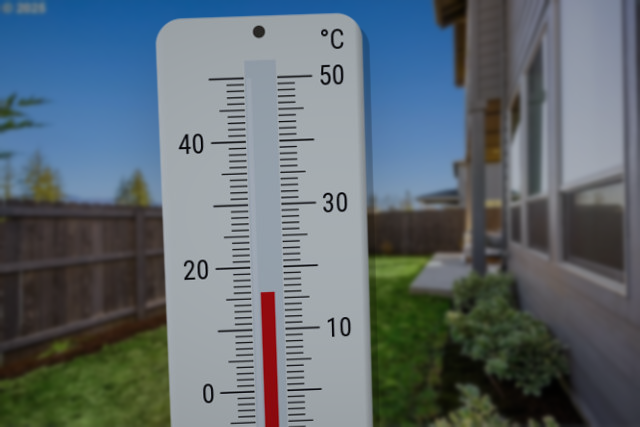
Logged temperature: 16 °C
